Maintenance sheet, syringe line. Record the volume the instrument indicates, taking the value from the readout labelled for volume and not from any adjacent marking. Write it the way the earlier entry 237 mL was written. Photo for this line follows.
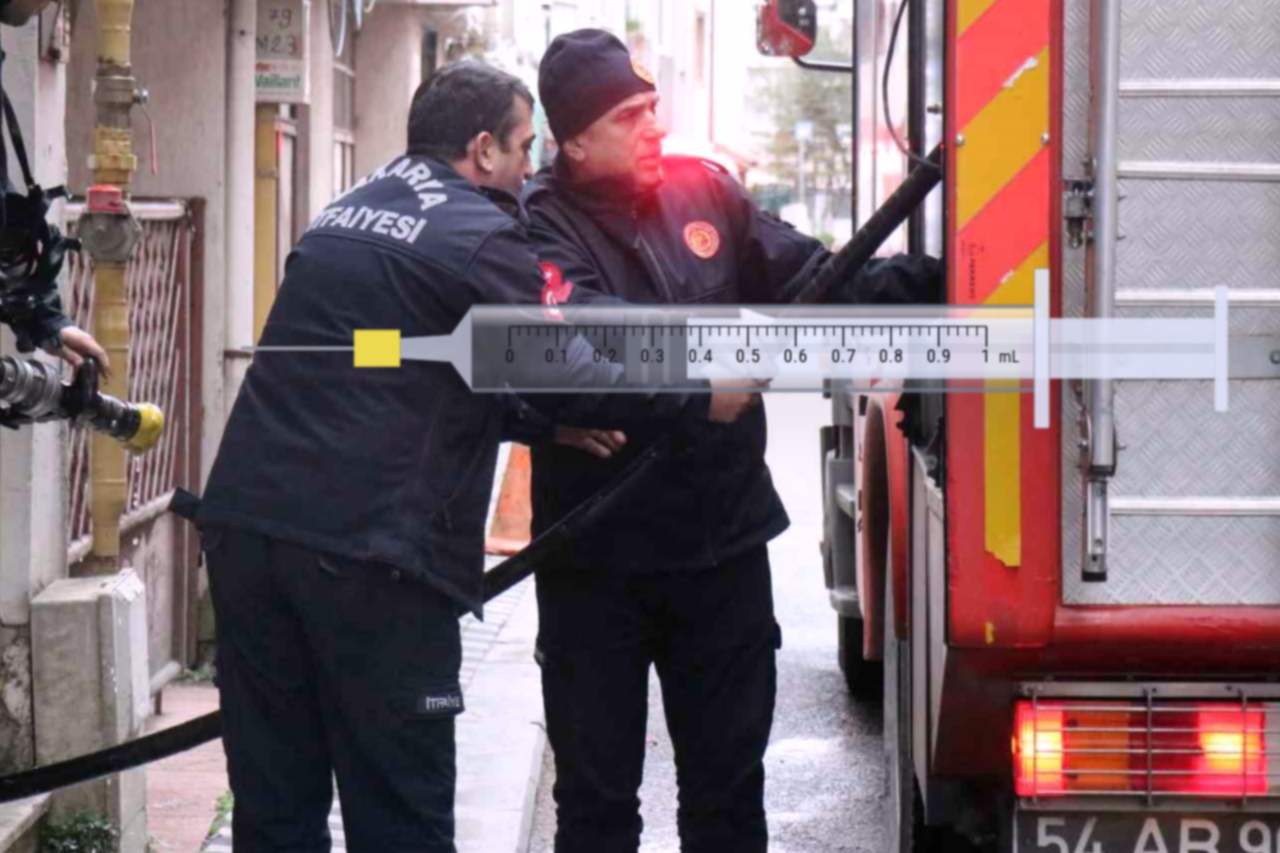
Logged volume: 0.24 mL
